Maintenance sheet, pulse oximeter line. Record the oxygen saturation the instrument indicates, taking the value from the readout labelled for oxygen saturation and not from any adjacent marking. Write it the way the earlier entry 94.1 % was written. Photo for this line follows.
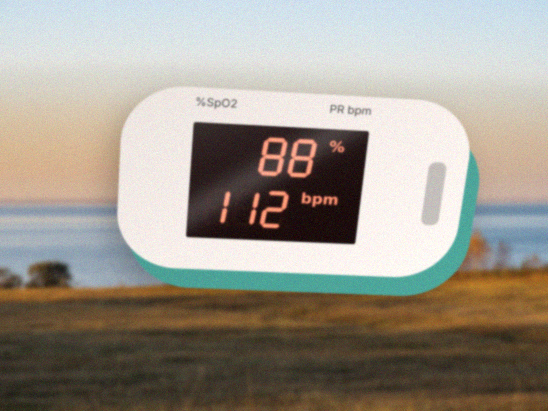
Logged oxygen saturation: 88 %
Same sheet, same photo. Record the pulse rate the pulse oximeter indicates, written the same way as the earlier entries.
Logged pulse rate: 112 bpm
